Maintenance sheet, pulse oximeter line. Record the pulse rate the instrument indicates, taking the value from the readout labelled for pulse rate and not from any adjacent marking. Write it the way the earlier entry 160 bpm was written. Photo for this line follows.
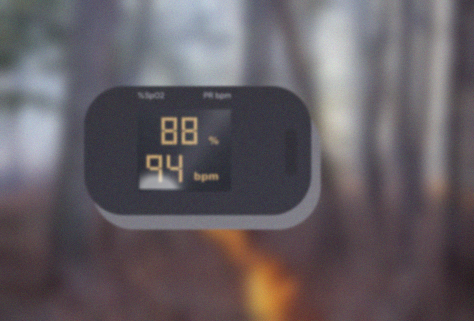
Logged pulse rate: 94 bpm
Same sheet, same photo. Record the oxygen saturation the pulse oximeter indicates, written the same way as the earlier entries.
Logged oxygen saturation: 88 %
